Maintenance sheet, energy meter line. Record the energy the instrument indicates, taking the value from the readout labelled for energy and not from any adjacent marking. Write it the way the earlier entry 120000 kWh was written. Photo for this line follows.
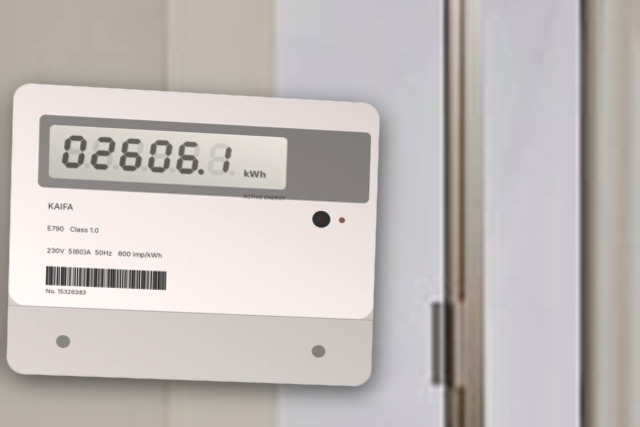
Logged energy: 2606.1 kWh
